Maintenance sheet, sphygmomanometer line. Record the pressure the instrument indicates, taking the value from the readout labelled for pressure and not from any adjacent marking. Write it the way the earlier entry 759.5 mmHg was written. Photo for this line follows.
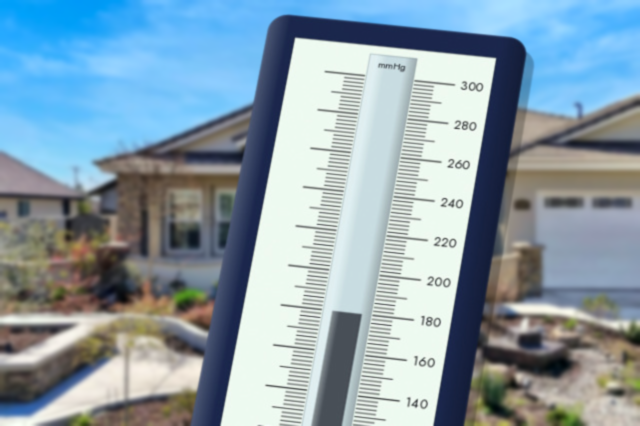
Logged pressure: 180 mmHg
